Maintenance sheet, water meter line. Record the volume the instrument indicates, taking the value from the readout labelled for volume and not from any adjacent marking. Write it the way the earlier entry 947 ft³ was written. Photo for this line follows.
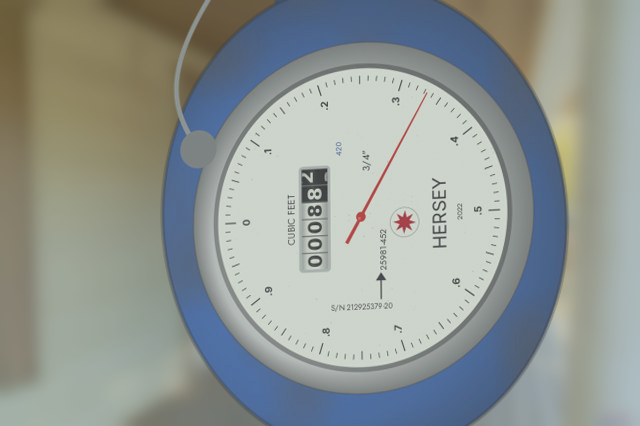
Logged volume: 882.33 ft³
